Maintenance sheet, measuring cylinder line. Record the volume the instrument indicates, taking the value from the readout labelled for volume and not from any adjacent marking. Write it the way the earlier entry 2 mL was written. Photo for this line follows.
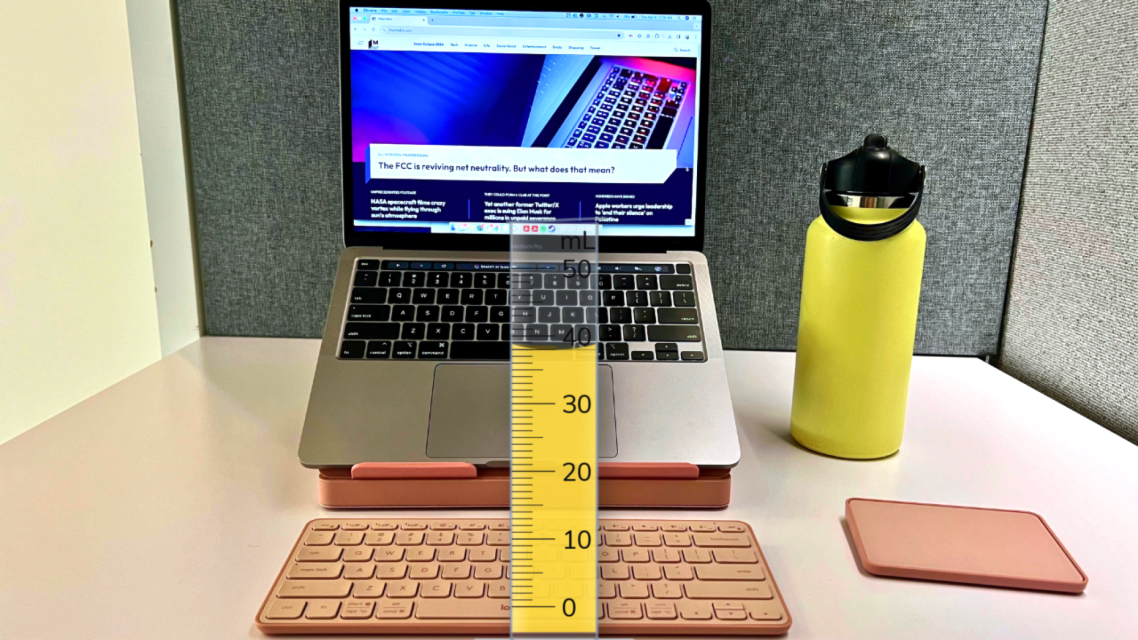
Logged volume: 38 mL
